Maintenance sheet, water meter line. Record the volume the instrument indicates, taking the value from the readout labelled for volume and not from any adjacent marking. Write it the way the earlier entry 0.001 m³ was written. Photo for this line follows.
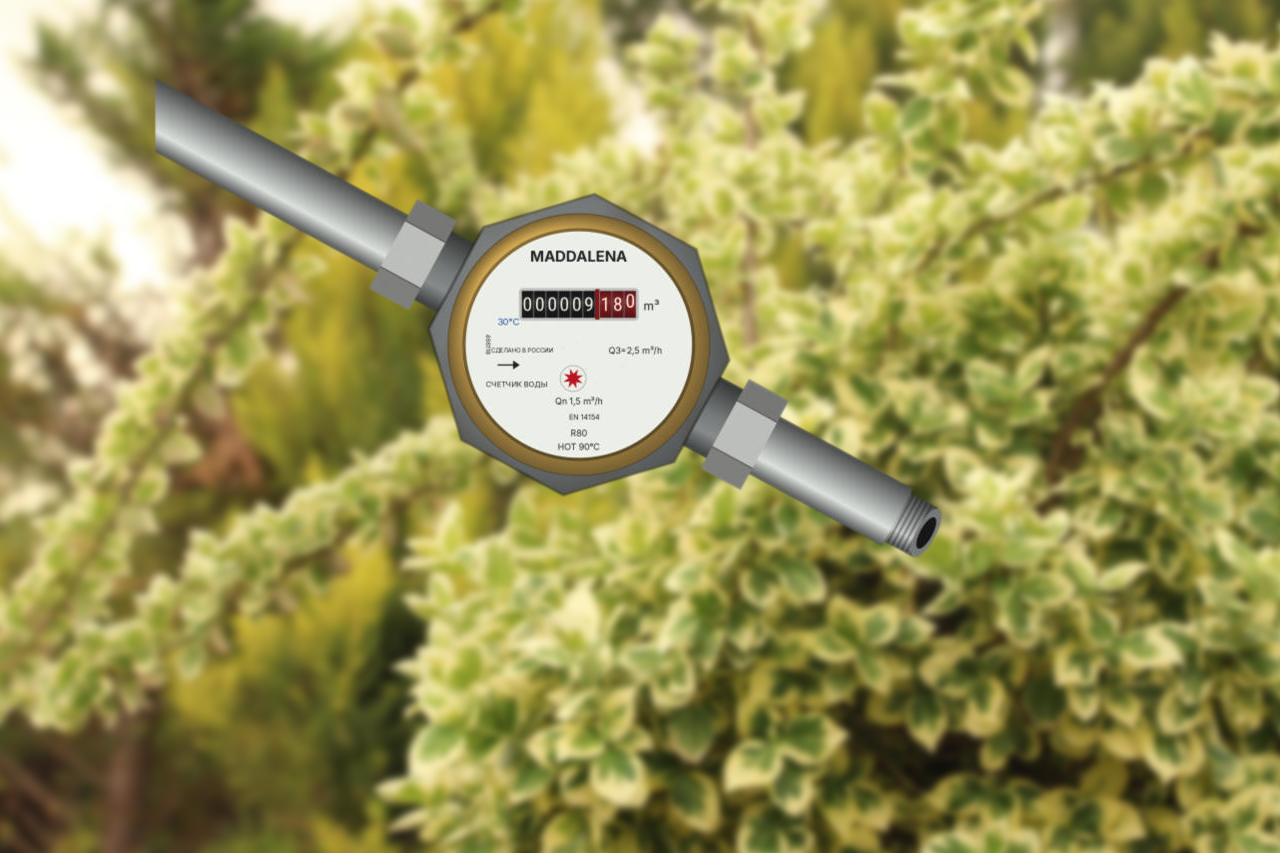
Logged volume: 9.180 m³
